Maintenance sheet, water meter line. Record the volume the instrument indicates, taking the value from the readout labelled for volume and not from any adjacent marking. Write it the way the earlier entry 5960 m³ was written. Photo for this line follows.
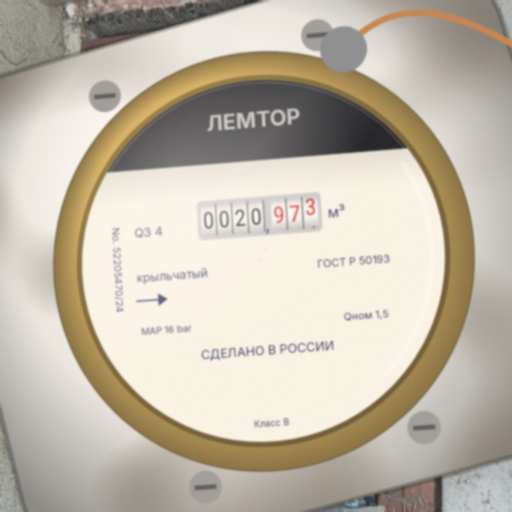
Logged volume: 20.973 m³
